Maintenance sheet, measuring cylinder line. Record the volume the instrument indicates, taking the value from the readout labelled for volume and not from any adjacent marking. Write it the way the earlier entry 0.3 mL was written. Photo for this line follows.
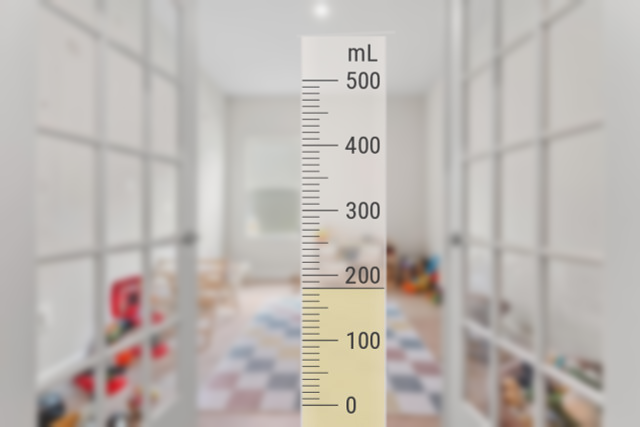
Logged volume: 180 mL
